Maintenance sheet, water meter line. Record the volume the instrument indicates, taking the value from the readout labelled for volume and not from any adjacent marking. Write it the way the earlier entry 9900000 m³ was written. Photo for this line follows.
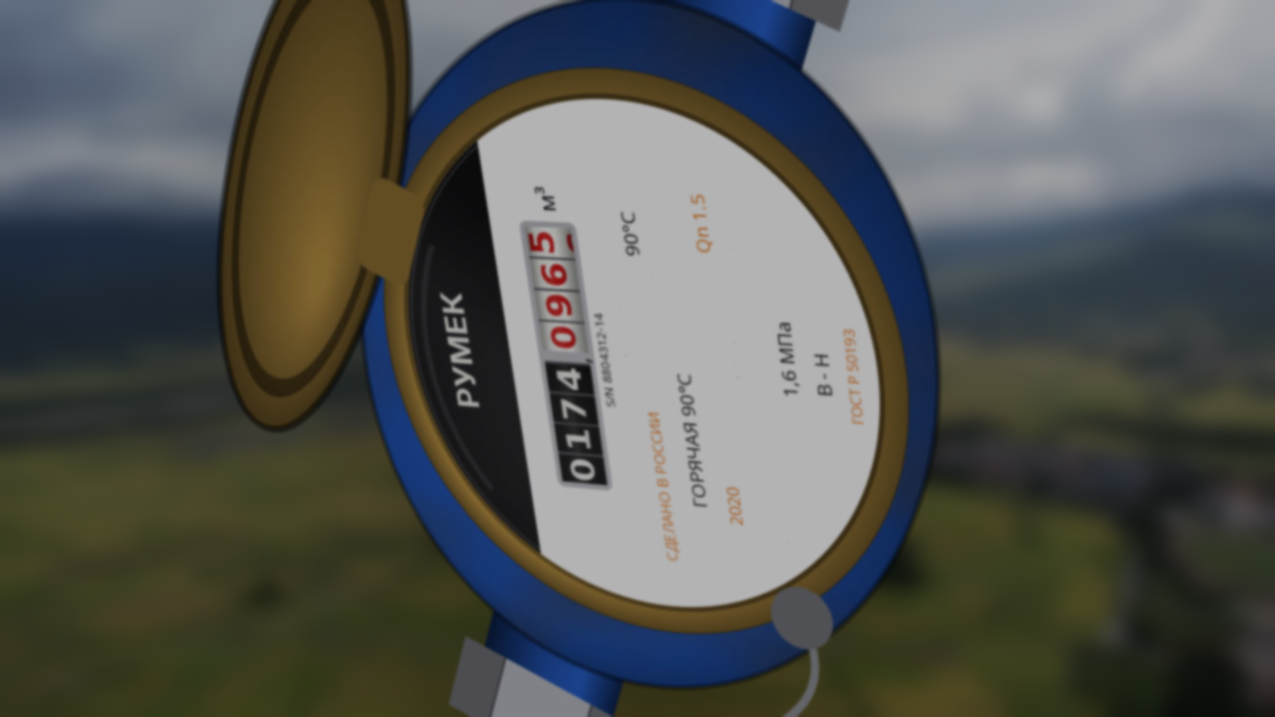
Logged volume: 174.0965 m³
